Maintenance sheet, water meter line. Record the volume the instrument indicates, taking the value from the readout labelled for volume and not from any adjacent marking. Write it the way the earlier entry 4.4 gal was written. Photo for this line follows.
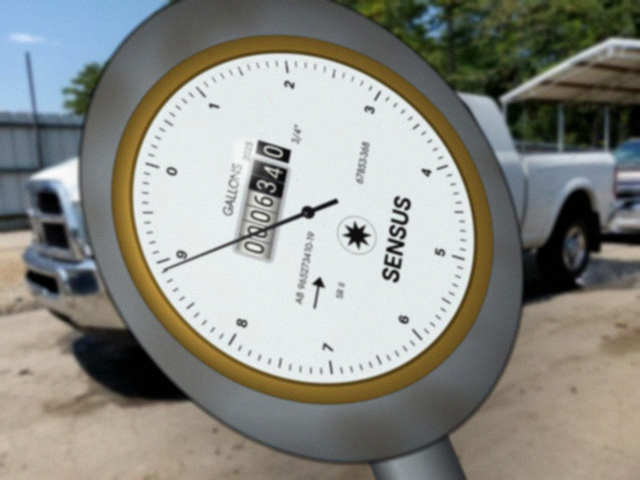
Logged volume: 6338.9 gal
